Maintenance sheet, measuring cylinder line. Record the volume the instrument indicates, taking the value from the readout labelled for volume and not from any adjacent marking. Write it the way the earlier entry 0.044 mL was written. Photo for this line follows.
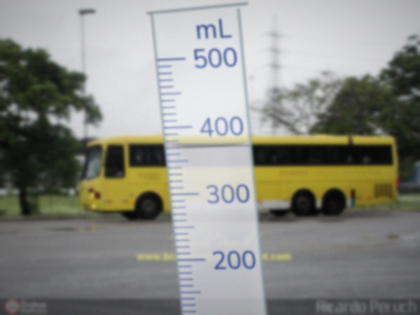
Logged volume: 370 mL
